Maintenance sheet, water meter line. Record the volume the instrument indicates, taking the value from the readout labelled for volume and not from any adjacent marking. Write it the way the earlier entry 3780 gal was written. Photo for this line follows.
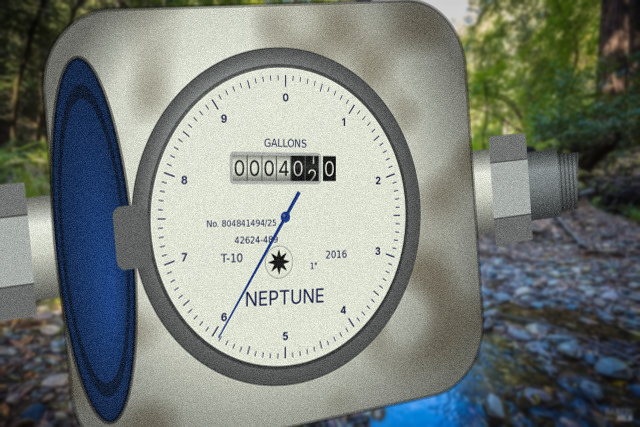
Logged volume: 4015.9 gal
